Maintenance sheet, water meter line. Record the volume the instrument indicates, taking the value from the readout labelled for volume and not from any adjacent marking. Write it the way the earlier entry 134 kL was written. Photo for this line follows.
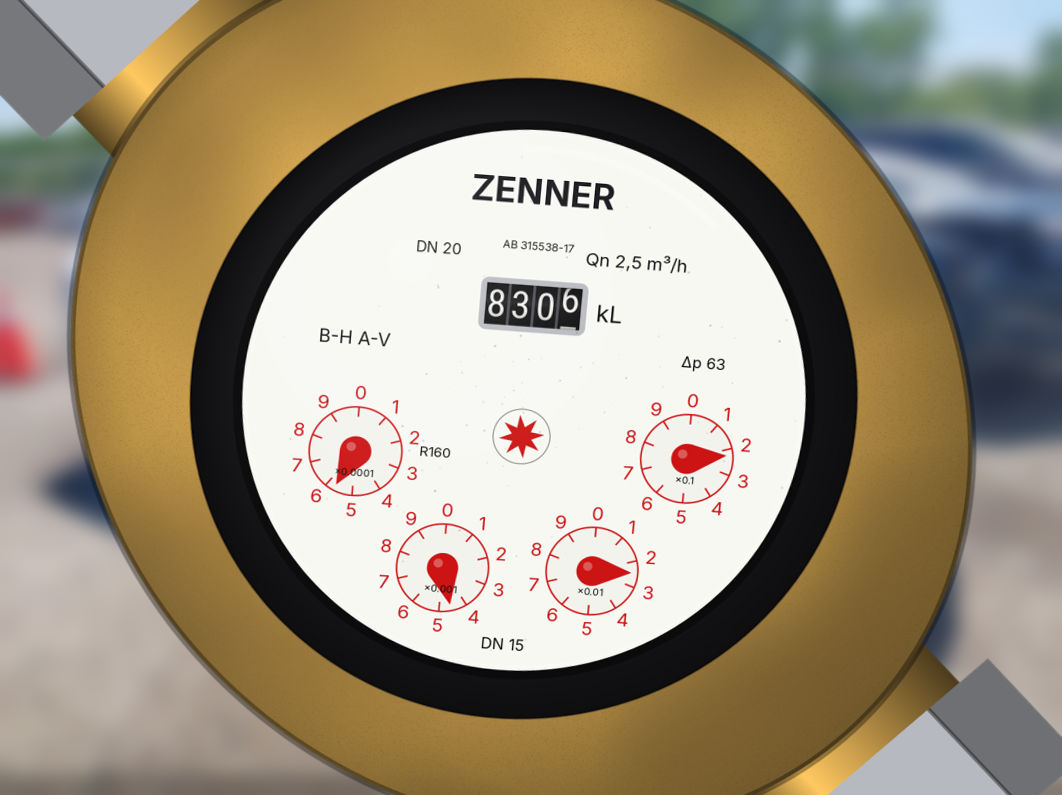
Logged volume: 8306.2245 kL
